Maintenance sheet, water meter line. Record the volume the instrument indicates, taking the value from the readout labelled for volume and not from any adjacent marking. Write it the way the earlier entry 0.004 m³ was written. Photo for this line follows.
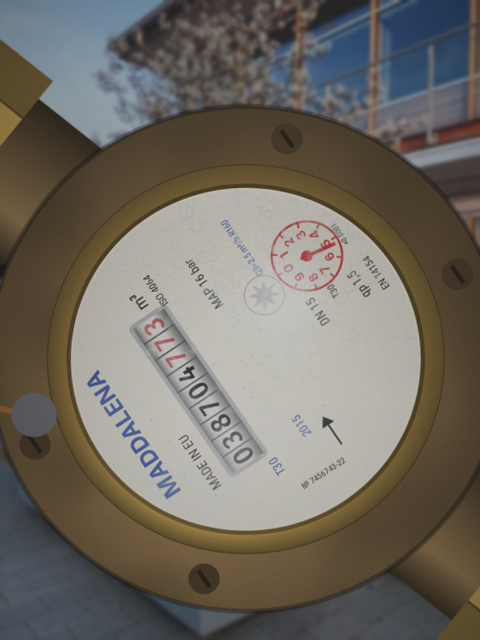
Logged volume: 38704.7735 m³
